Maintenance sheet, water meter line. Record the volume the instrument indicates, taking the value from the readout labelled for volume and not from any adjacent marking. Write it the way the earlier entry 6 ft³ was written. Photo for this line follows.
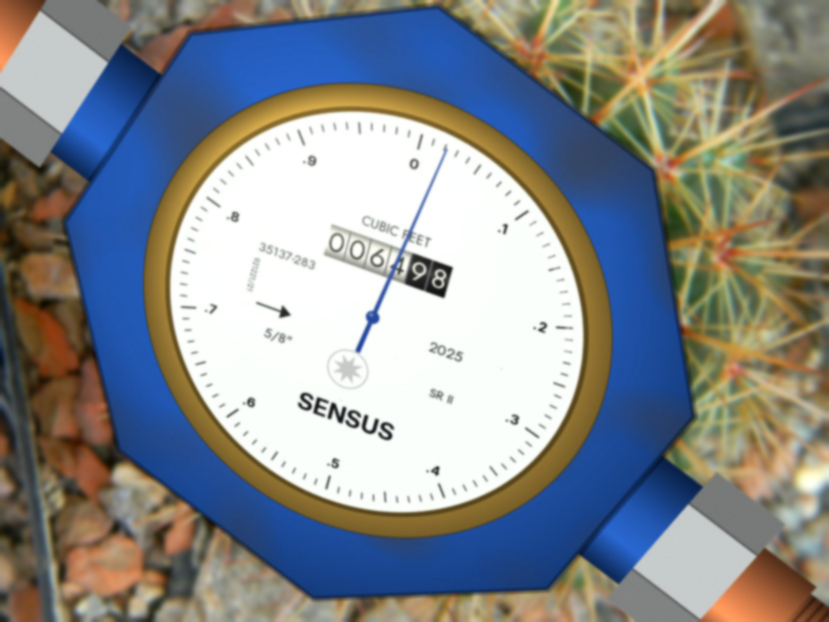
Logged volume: 6498.02 ft³
